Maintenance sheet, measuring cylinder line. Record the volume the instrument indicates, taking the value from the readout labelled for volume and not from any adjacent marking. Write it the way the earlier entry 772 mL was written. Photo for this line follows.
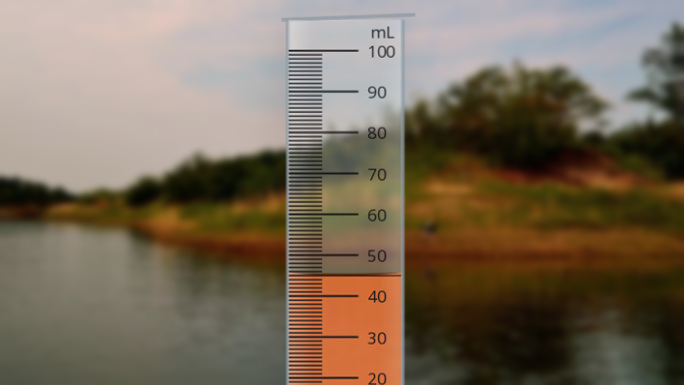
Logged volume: 45 mL
